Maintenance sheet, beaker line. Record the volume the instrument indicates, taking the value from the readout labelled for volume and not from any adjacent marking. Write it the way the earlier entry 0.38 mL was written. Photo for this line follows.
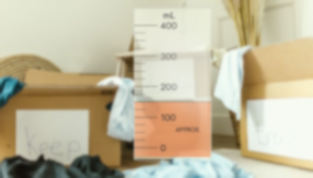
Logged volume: 150 mL
